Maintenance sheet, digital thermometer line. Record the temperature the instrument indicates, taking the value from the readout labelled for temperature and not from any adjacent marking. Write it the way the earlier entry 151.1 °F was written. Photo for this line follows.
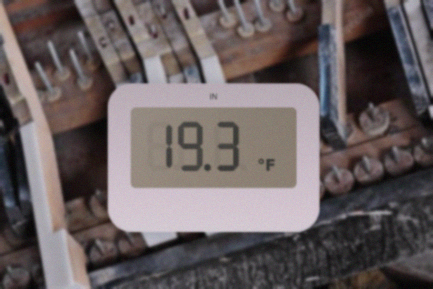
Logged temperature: 19.3 °F
